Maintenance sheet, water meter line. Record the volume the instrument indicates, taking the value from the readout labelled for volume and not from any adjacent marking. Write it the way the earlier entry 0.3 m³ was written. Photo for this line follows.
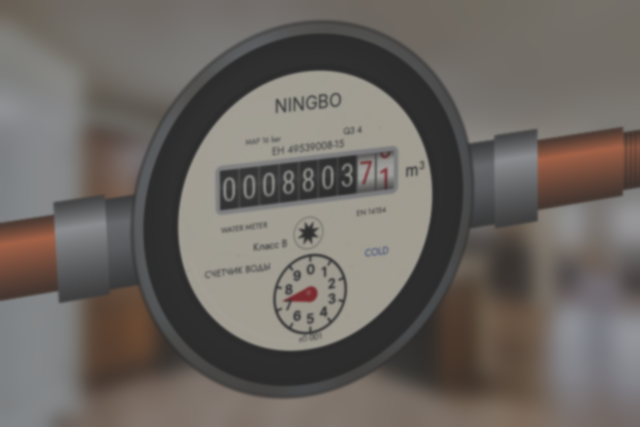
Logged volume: 8803.707 m³
